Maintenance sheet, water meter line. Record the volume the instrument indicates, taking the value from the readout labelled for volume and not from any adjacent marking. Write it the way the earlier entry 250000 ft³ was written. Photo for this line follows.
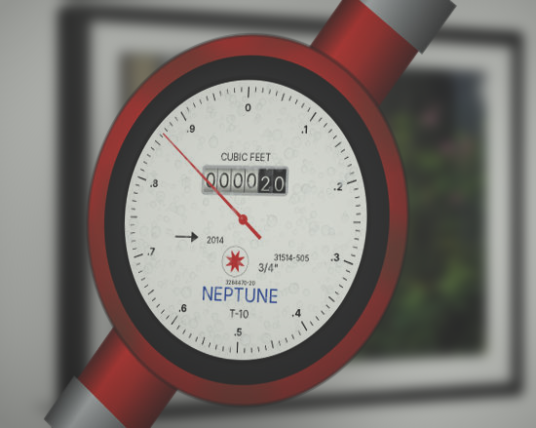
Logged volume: 19.86 ft³
